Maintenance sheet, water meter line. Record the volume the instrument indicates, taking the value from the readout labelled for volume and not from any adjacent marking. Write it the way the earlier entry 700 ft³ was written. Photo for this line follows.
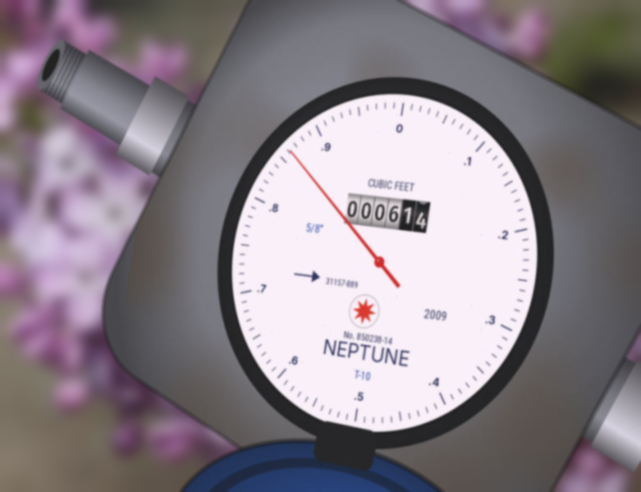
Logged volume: 613.86 ft³
